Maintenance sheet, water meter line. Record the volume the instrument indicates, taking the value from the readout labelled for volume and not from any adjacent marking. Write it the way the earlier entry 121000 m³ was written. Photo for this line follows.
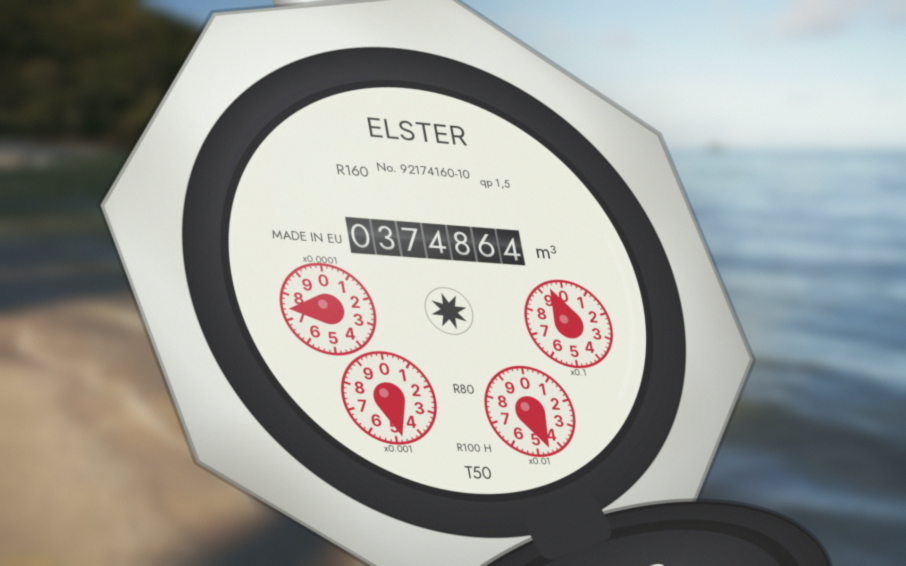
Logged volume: 374863.9447 m³
